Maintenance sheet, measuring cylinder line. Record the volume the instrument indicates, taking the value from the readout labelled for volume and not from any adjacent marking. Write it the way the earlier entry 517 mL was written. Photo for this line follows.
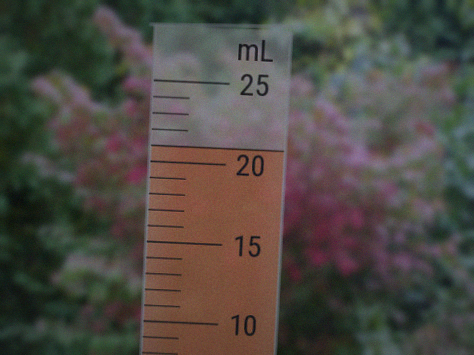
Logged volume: 21 mL
